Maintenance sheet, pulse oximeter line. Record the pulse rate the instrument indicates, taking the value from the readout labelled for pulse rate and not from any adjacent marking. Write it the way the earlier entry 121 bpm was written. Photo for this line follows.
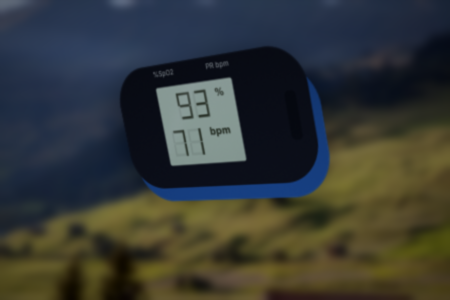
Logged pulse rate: 71 bpm
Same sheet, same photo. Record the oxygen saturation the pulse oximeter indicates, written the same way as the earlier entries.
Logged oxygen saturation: 93 %
